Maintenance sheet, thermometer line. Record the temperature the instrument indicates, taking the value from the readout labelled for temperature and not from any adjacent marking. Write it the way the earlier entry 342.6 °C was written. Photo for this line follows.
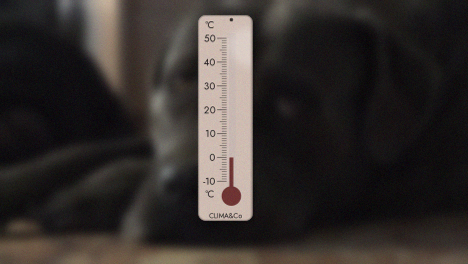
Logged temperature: 0 °C
